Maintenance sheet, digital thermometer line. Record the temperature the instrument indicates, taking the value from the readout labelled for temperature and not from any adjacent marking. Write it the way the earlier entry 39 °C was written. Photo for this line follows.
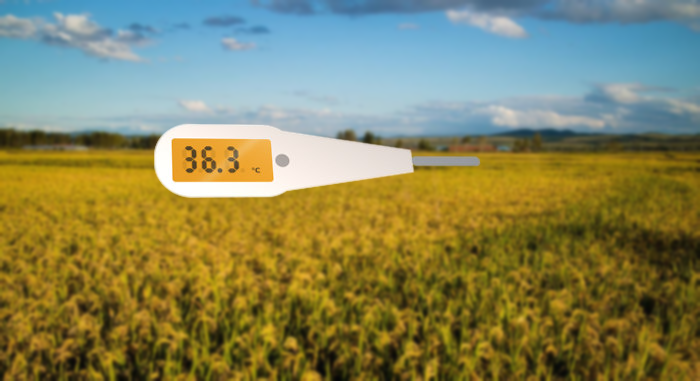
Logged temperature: 36.3 °C
